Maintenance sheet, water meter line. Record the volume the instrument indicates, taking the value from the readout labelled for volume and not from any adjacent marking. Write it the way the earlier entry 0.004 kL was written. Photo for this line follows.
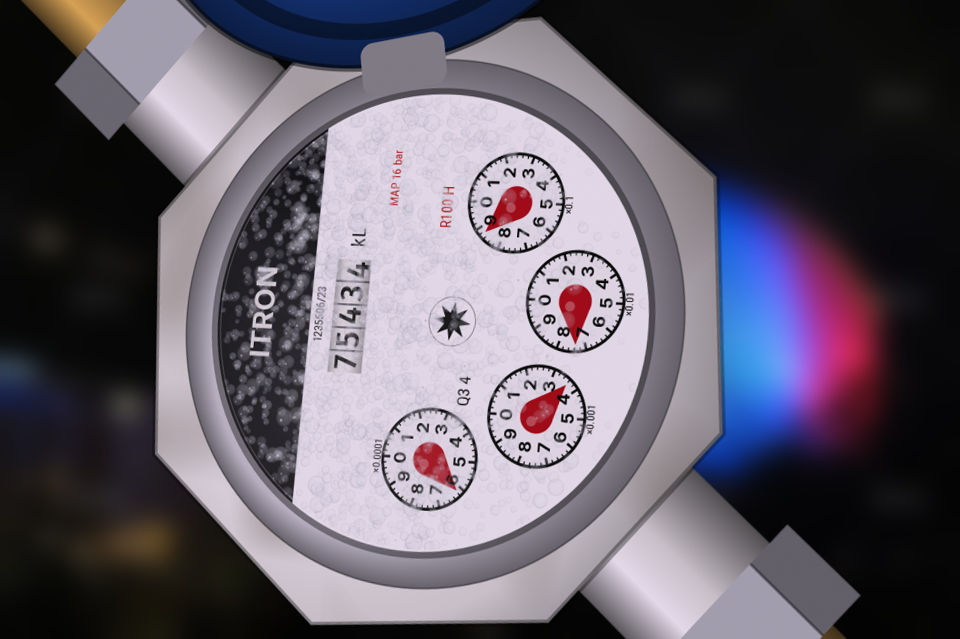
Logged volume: 75433.8736 kL
